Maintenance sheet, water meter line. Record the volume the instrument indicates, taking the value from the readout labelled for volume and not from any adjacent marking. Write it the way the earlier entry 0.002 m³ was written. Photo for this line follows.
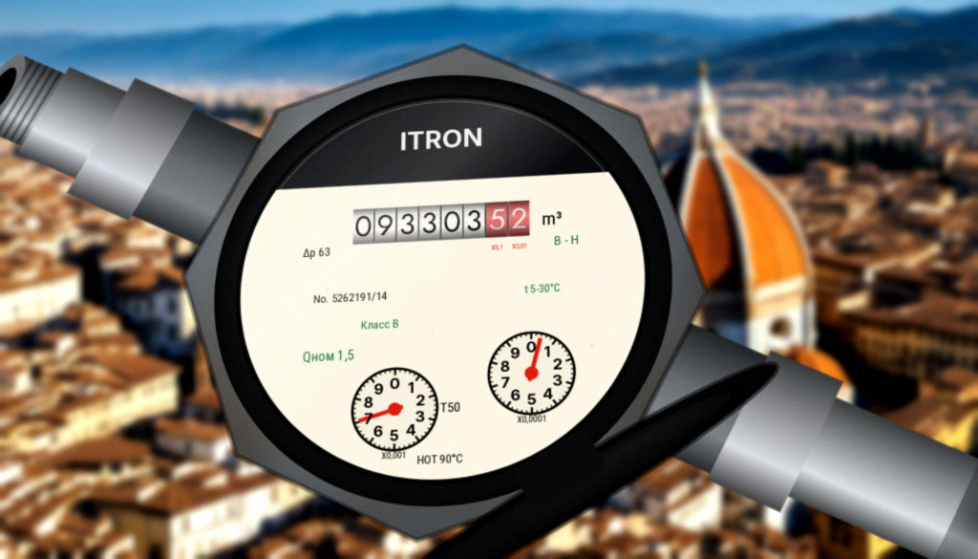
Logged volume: 93303.5270 m³
